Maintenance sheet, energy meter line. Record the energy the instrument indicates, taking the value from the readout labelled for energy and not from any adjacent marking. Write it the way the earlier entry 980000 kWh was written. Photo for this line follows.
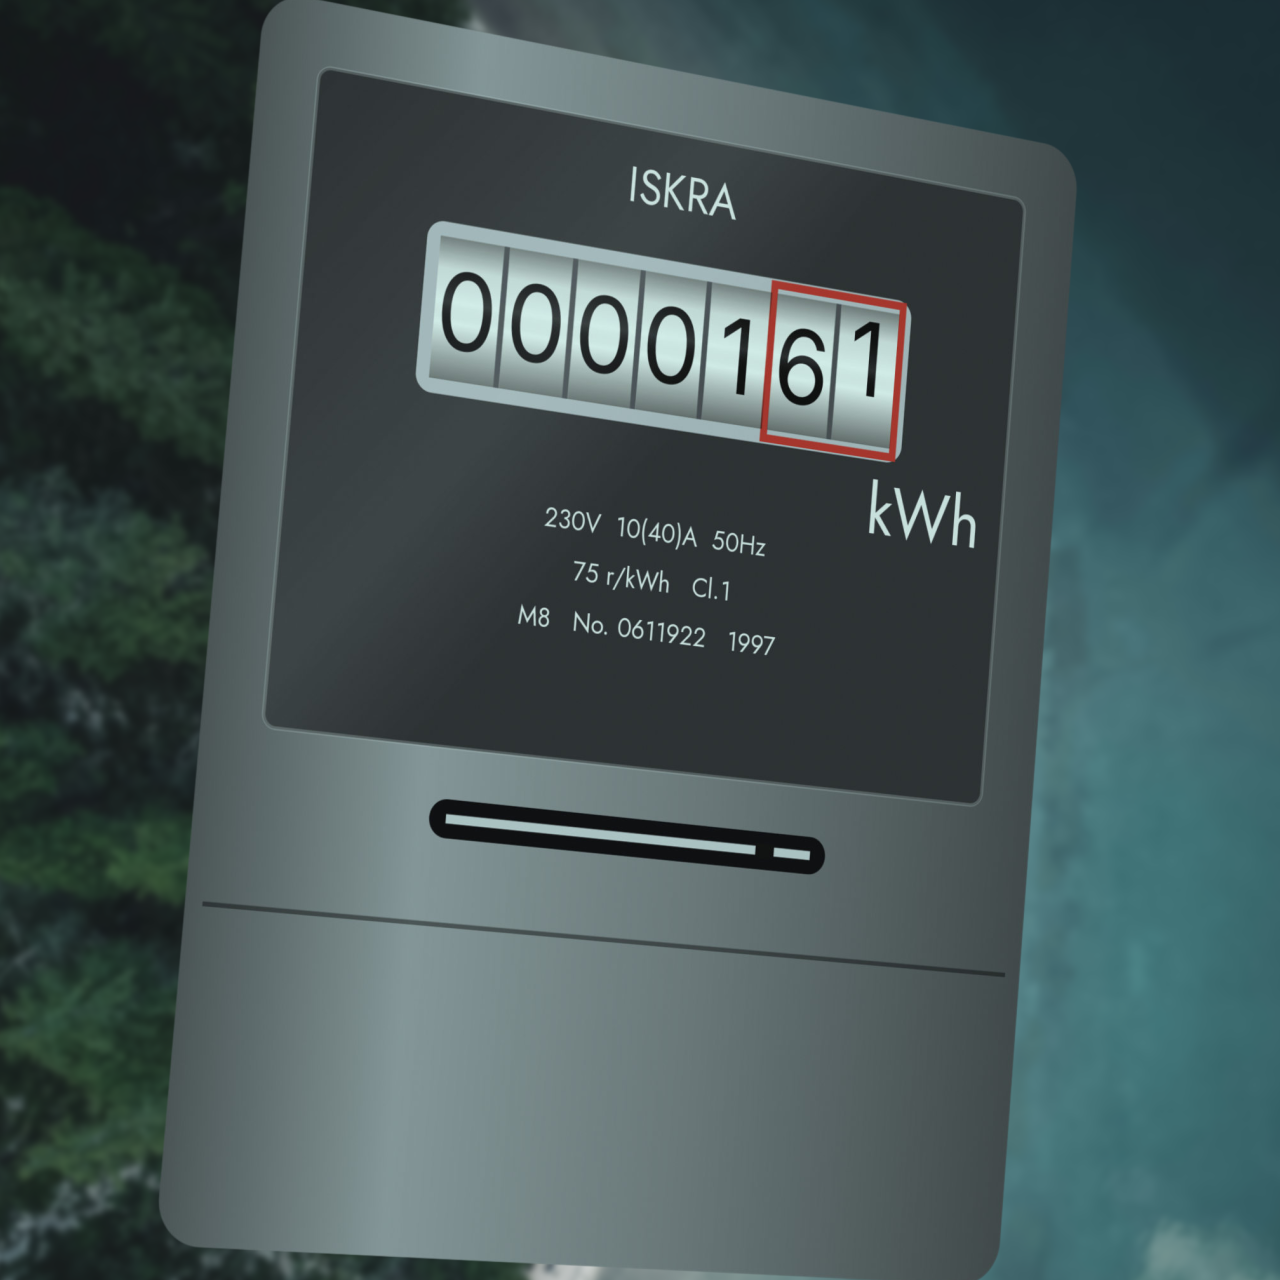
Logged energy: 1.61 kWh
